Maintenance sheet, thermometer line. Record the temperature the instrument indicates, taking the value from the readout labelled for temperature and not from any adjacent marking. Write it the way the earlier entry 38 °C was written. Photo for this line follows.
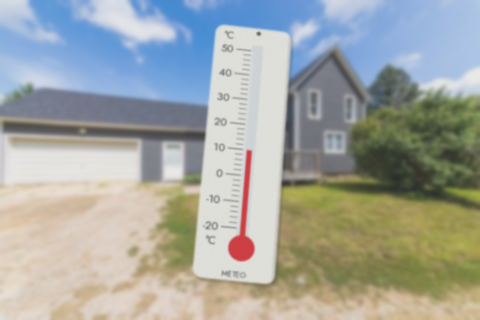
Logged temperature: 10 °C
